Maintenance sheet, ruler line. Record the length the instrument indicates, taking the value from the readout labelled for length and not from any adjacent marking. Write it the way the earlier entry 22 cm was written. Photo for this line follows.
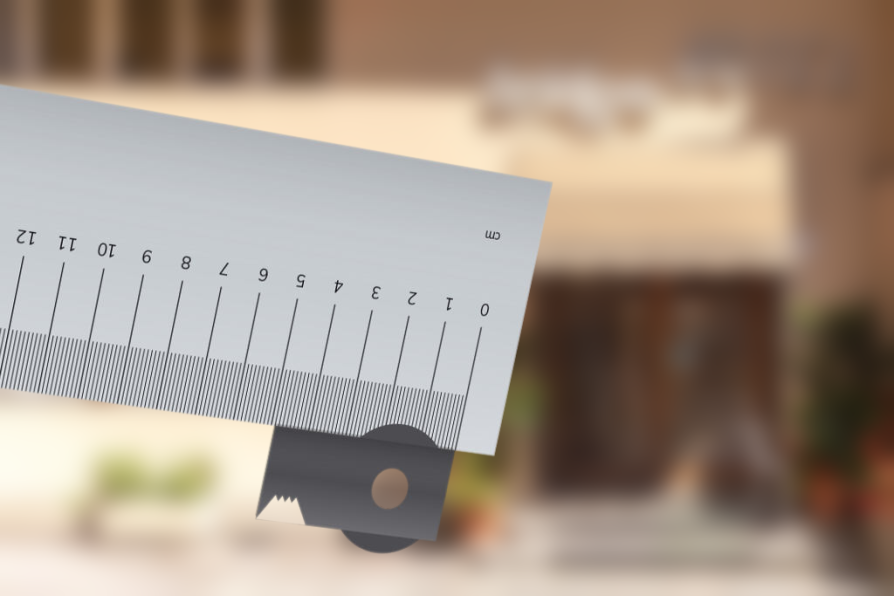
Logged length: 4.9 cm
